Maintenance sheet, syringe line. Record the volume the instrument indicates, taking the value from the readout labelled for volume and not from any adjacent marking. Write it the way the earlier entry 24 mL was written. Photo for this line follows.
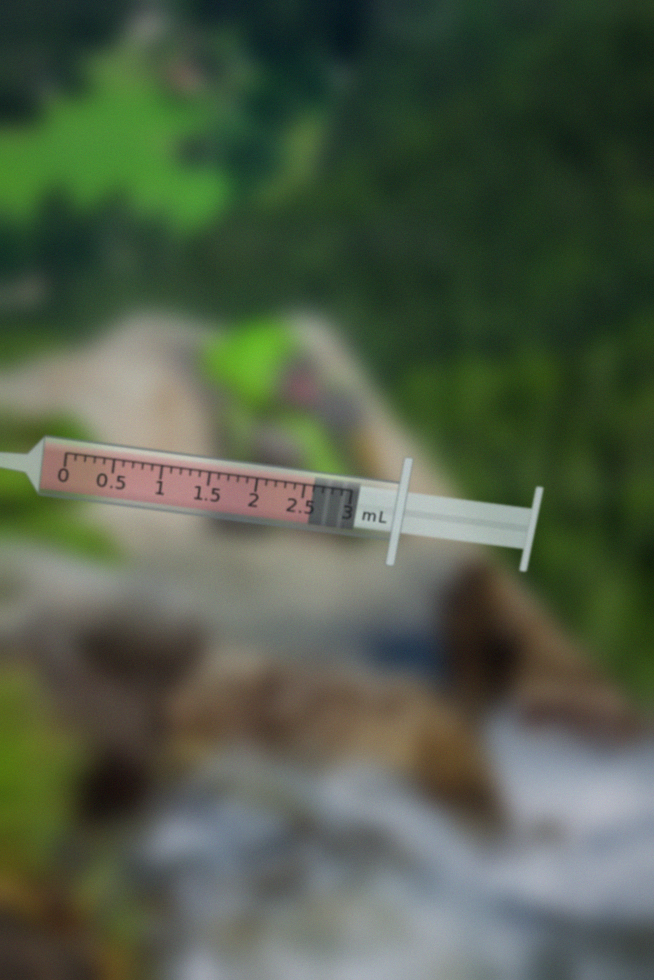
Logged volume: 2.6 mL
